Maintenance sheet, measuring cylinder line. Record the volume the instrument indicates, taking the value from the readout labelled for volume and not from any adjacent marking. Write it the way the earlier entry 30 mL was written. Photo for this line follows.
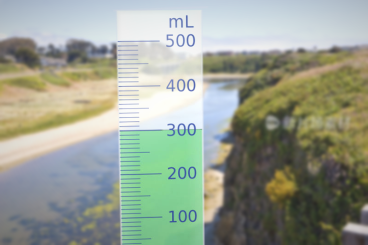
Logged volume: 300 mL
